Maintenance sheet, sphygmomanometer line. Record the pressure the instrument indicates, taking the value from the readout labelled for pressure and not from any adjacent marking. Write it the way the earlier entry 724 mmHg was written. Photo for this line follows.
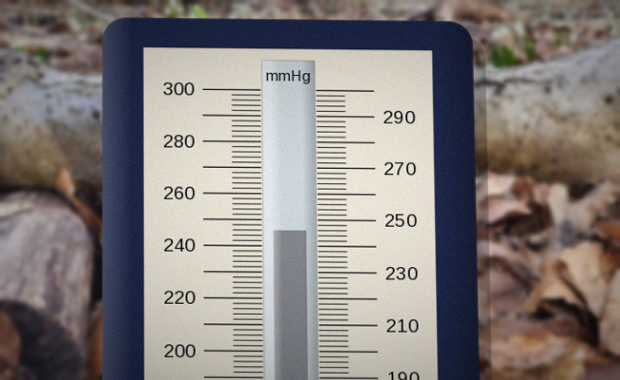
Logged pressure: 246 mmHg
